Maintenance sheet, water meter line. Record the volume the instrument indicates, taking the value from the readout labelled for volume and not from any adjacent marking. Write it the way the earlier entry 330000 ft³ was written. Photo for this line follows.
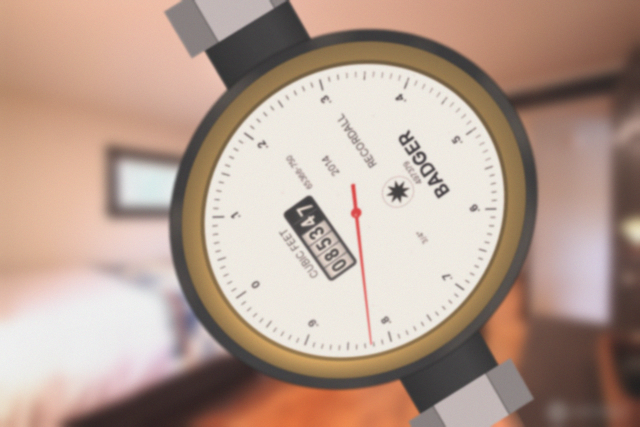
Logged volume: 85346.82 ft³
